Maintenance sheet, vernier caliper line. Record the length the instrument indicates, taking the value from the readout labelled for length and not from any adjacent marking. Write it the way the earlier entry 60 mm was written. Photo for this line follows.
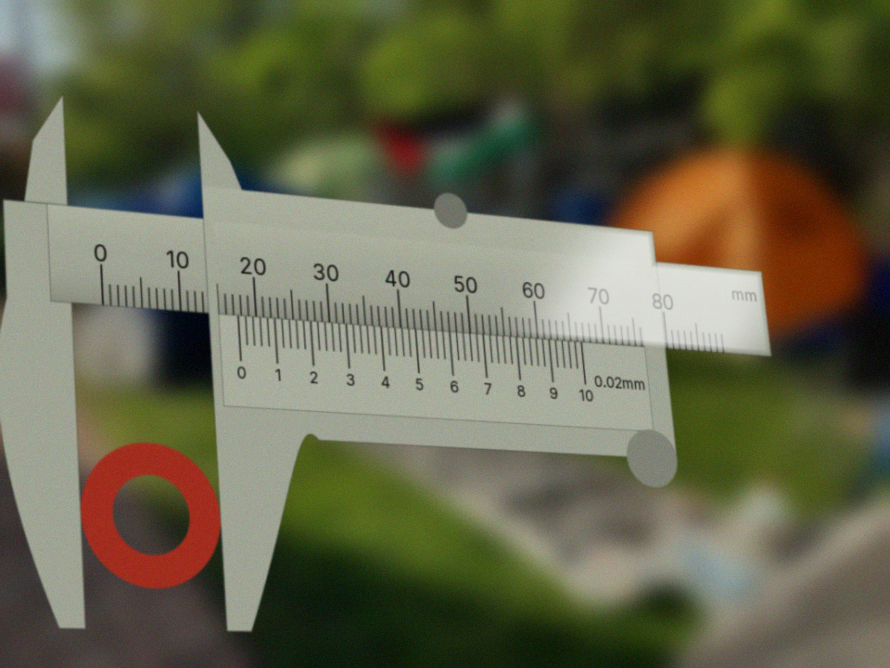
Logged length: 17.6 mm
